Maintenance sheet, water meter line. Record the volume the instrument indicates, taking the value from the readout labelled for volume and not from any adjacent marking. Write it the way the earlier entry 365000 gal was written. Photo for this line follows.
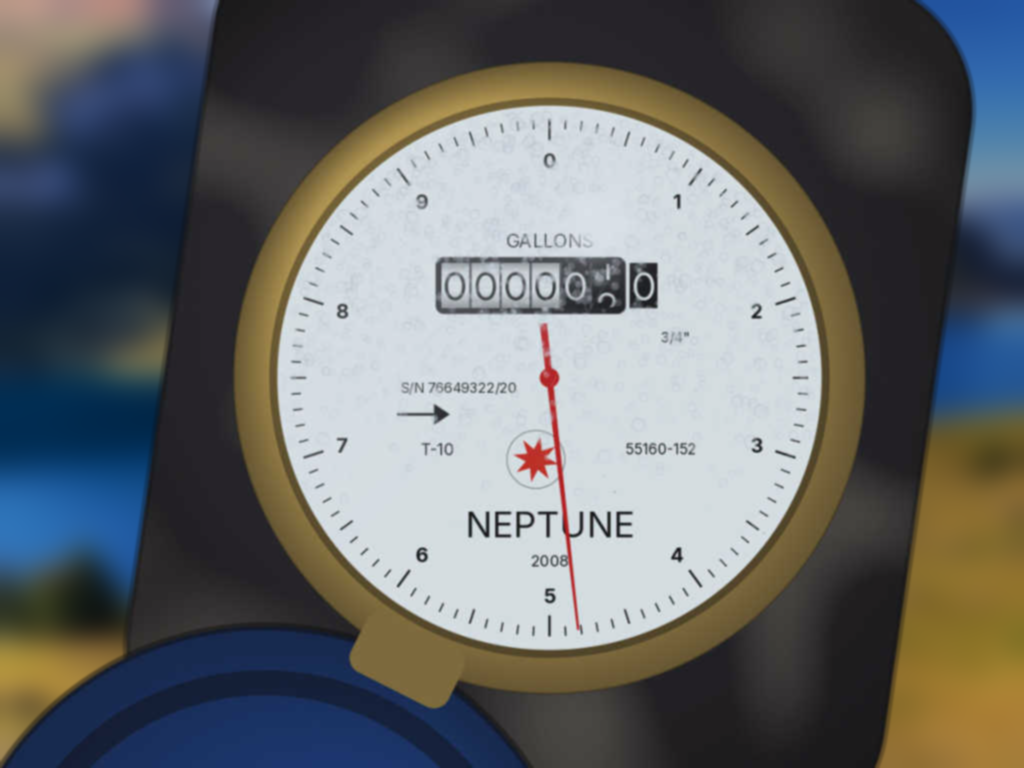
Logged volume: 14.8 gal
